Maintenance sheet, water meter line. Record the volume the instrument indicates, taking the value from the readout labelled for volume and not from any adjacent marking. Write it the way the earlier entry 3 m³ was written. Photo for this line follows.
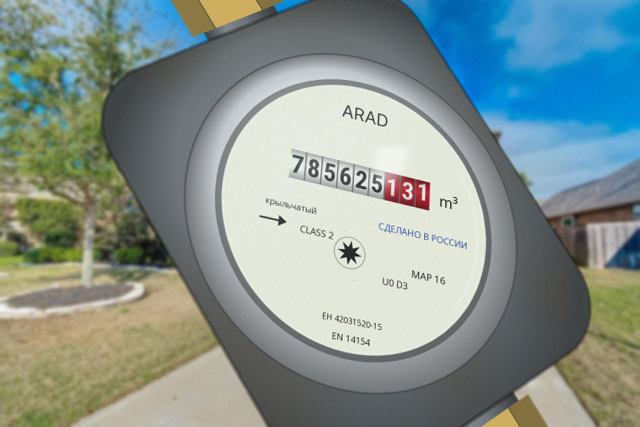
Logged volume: 785625.131 m³
